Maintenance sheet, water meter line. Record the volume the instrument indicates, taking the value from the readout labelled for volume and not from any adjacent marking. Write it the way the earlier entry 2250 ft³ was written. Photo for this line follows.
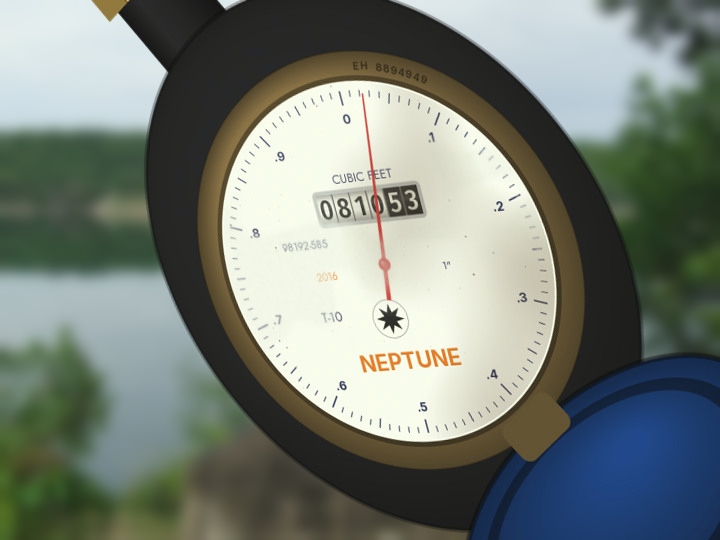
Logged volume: 81053.02 ft³
